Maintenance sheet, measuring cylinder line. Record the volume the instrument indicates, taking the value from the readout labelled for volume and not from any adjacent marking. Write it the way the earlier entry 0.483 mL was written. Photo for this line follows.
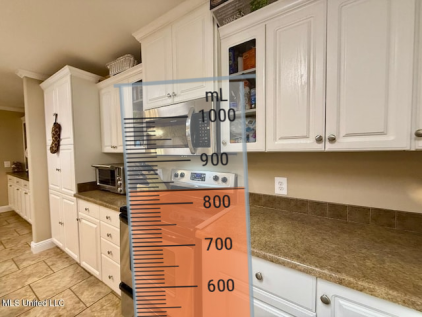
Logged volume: 830 mL
